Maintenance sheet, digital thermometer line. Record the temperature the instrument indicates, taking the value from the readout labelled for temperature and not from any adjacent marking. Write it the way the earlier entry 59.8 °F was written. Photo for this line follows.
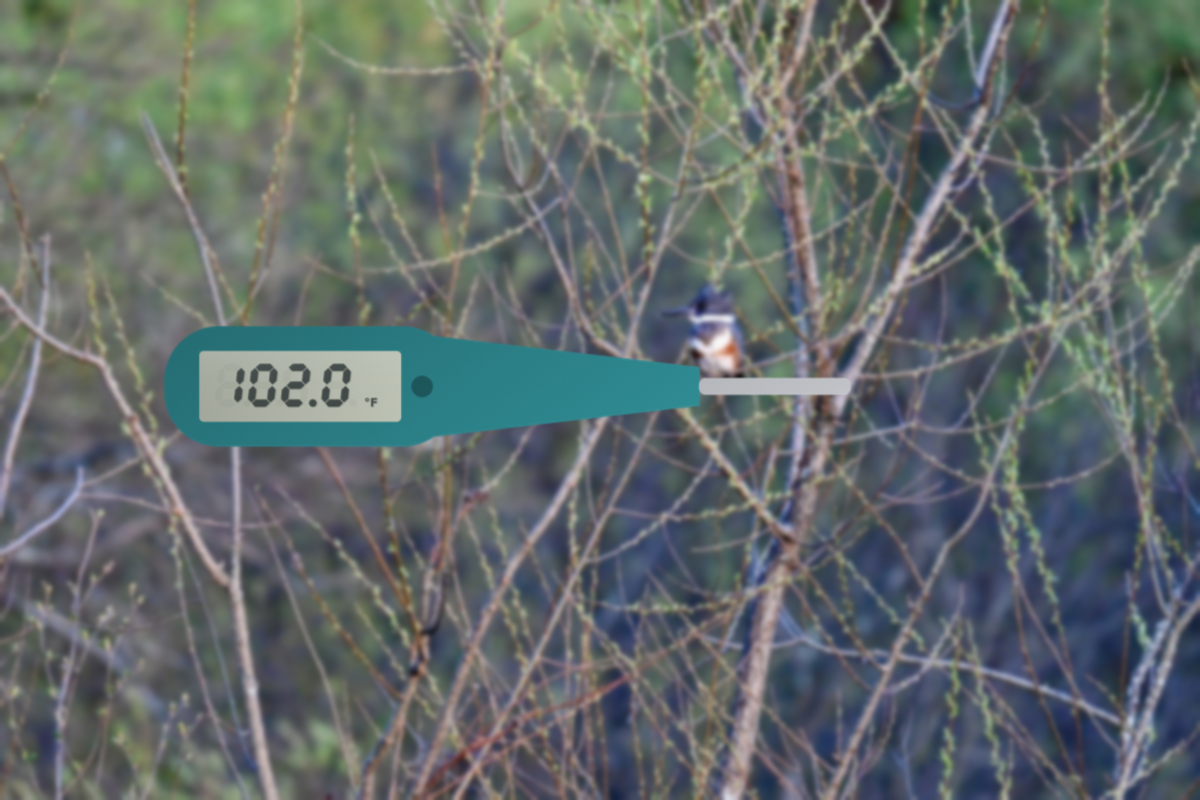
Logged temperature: 102.0 °F
